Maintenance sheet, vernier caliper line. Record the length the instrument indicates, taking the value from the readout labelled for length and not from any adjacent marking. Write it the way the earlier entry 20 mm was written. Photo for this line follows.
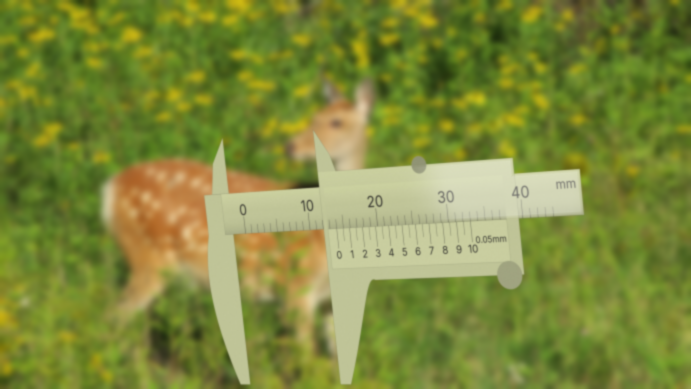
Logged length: 14.0 mm
